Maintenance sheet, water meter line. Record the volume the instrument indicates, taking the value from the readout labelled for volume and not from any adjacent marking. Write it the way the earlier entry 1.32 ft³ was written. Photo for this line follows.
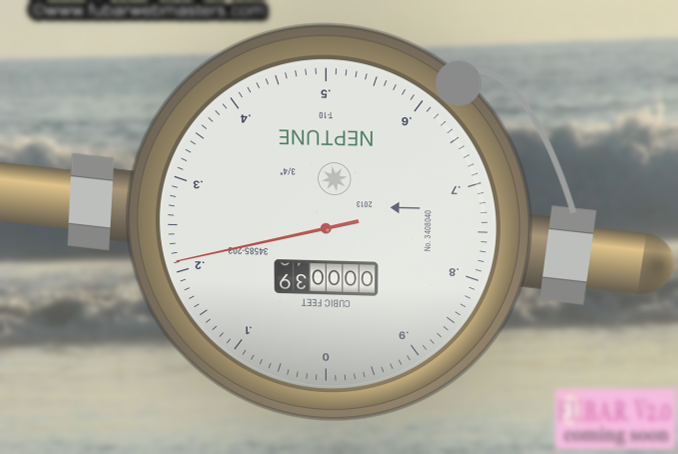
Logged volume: 39.21 ft³
